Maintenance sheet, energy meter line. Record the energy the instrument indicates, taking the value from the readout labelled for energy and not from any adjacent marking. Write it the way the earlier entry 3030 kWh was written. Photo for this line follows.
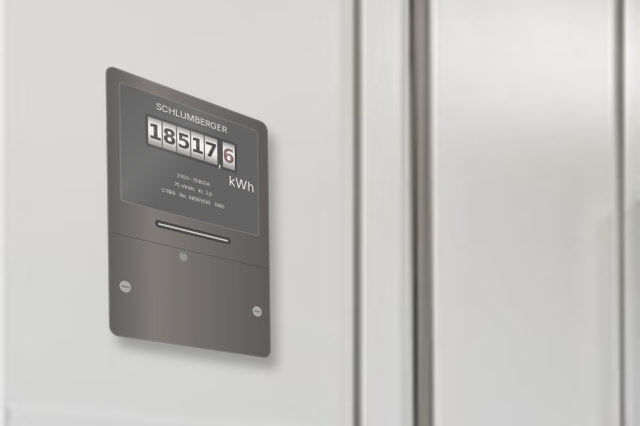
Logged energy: 18517.6 kWh
